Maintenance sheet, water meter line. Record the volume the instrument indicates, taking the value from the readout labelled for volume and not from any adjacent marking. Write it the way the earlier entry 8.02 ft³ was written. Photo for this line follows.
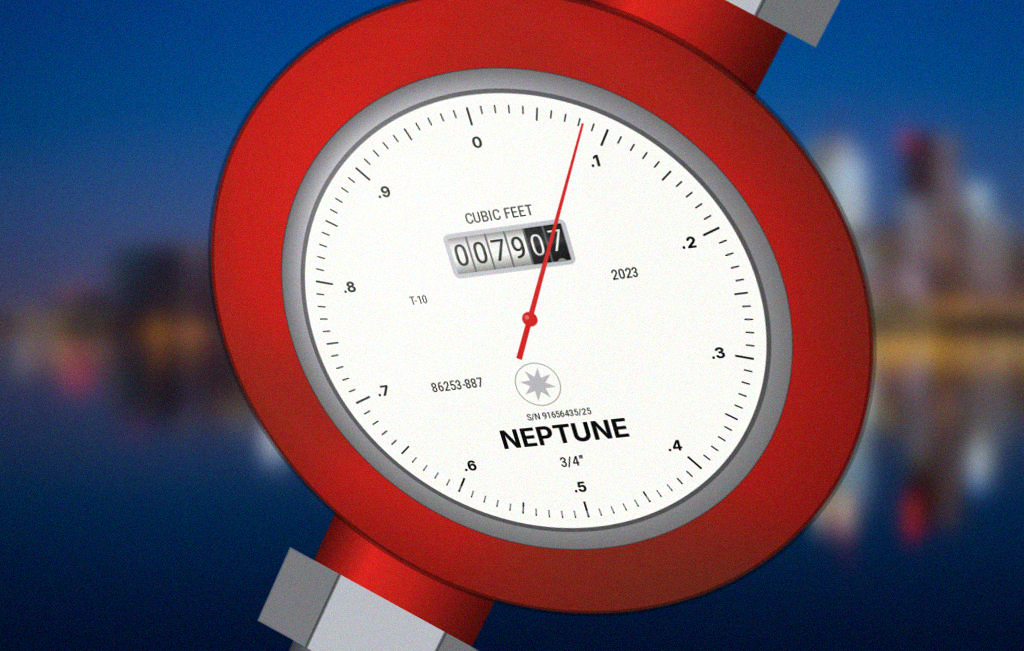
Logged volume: 7907.08 ft³
